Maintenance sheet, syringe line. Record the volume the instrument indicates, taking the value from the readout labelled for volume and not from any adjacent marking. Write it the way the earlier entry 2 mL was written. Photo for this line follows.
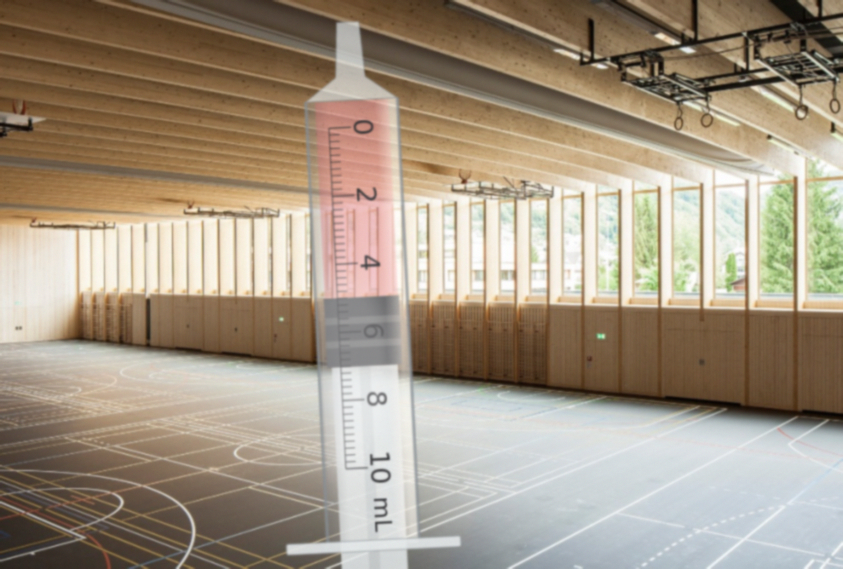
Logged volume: 5 mL
